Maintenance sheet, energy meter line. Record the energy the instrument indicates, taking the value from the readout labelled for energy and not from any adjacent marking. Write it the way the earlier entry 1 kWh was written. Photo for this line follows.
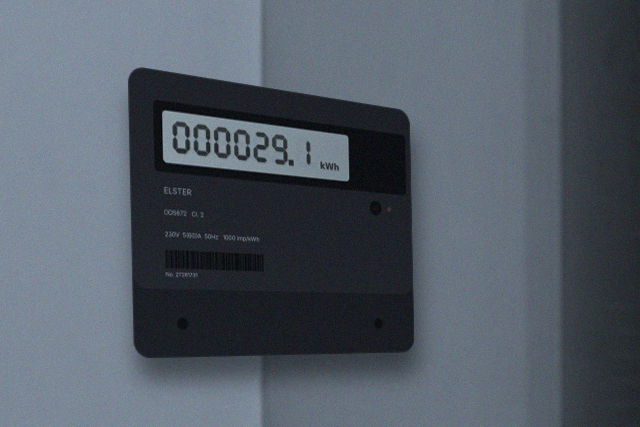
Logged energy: 29.1 kWh
